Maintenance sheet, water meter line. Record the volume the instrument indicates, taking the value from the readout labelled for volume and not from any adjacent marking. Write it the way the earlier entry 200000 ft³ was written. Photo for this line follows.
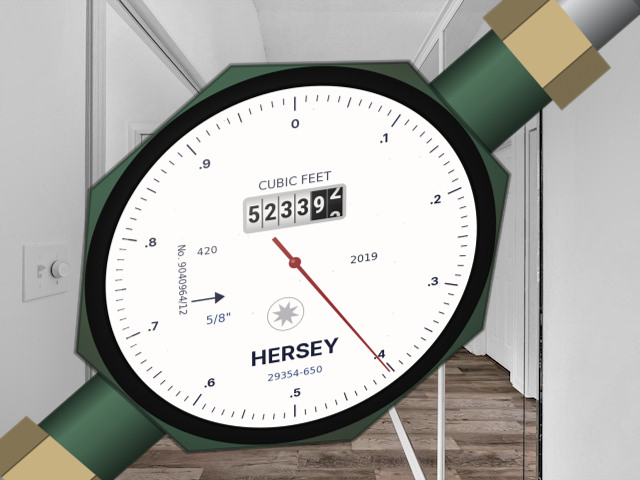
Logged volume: 523392.40 ft³
